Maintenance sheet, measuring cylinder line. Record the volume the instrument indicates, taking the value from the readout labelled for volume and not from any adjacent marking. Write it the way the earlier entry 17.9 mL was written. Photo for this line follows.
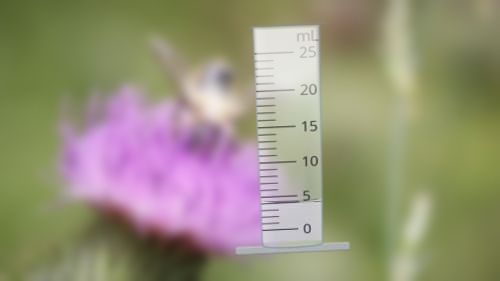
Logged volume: 4 mL
